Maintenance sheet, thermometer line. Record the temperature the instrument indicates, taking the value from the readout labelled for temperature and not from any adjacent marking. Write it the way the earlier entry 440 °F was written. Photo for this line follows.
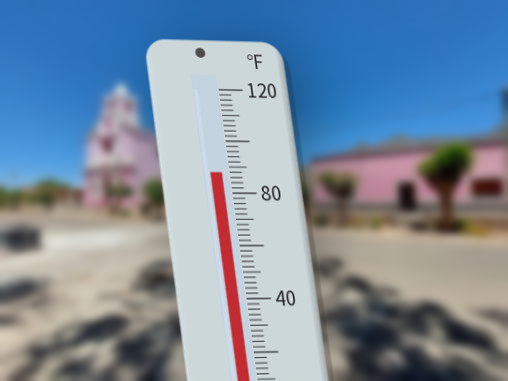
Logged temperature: 88 °F
